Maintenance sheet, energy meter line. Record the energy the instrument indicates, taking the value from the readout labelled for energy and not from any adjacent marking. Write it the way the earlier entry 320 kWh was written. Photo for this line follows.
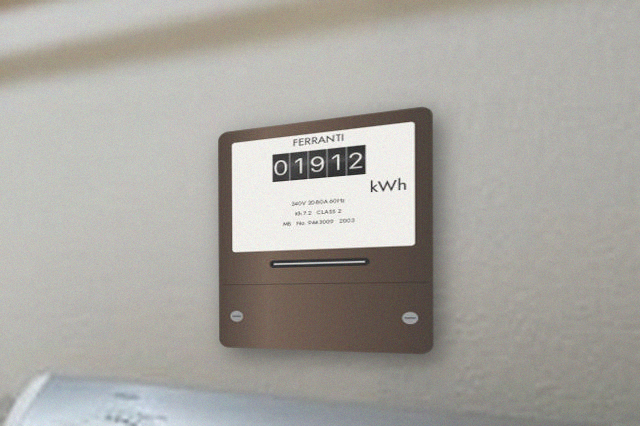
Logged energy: 1912 kWh
